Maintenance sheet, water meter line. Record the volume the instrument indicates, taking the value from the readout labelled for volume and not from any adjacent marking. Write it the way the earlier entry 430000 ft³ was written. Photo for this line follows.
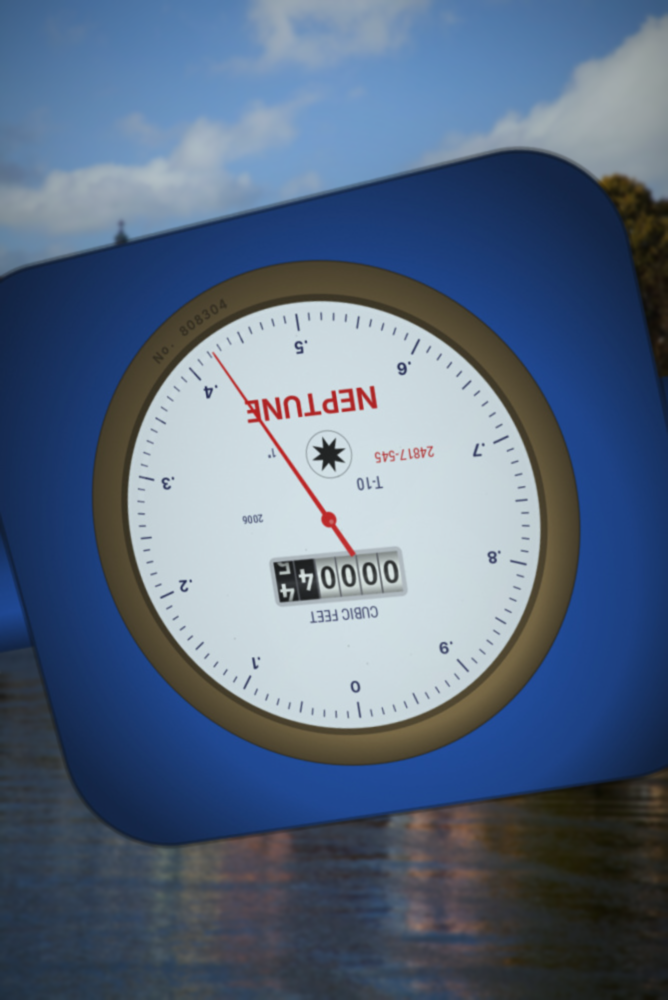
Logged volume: 44.42 ft³
